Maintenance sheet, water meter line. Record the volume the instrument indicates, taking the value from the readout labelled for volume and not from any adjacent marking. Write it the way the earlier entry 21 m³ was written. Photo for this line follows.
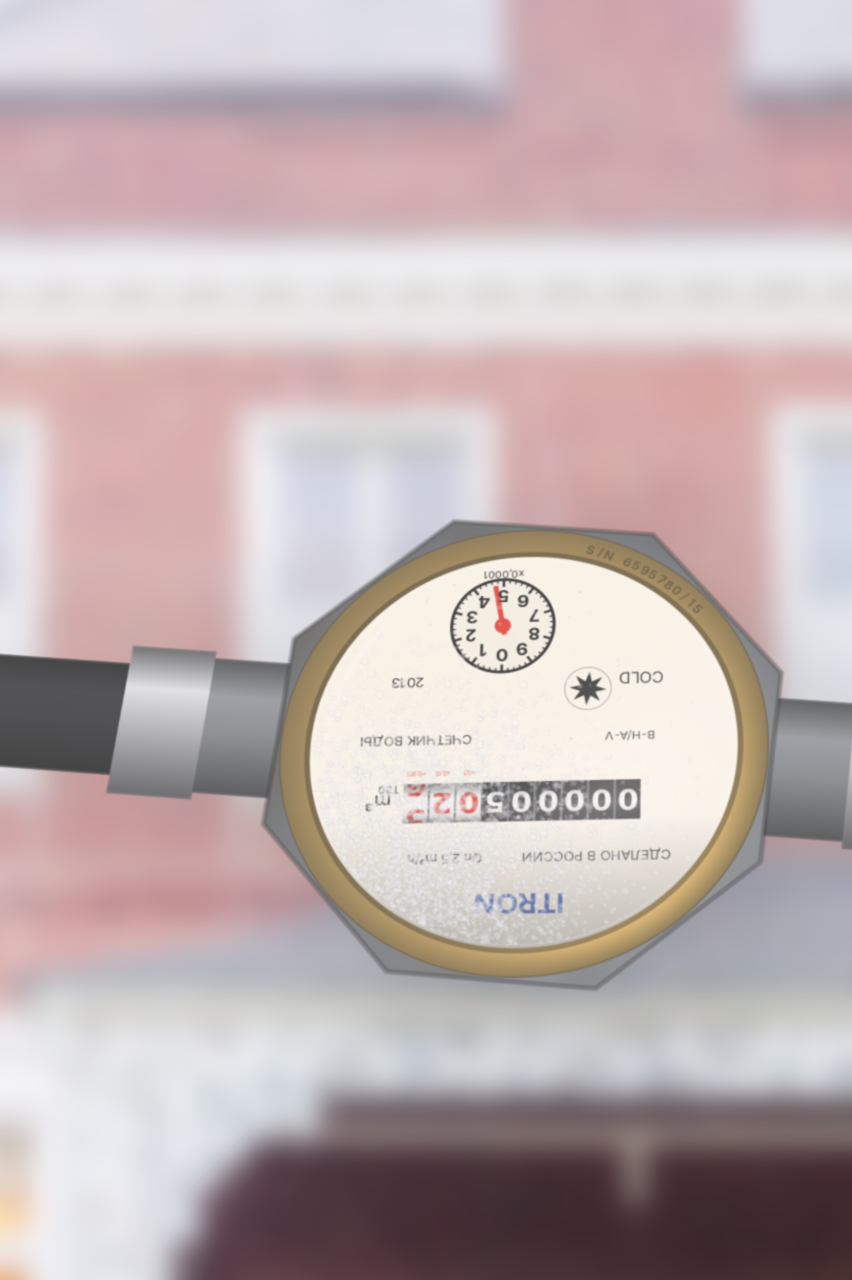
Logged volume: 5.0254 m³
